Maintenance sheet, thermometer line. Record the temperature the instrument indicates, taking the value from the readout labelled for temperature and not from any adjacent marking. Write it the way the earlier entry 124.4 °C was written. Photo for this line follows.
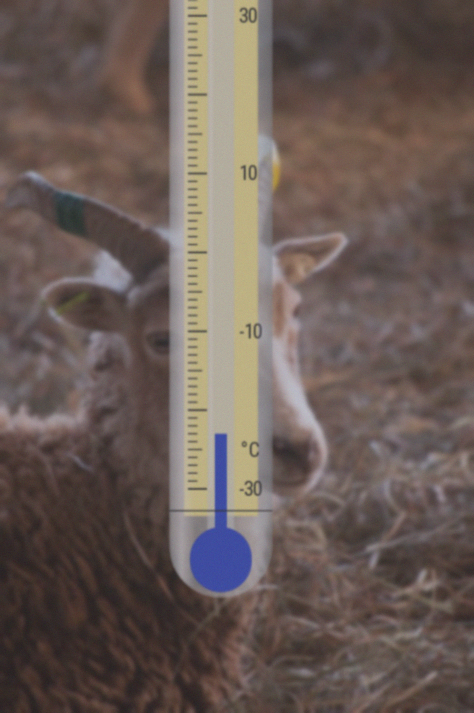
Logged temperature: -23 °C
